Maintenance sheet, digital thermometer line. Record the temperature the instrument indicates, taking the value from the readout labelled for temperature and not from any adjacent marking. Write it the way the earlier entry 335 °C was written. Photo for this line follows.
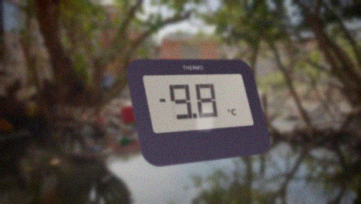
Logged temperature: -9.8 °C
